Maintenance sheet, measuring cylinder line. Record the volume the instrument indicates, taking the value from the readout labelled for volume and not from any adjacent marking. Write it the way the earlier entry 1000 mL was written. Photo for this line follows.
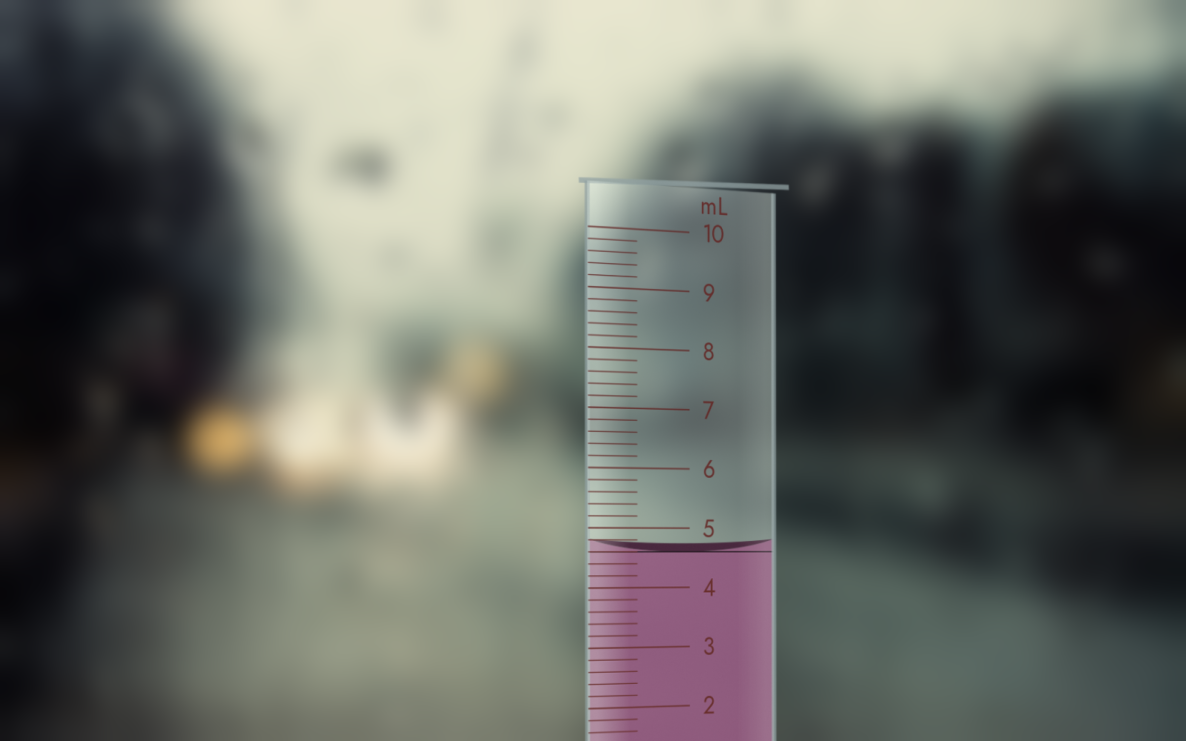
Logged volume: 4.6 mL
